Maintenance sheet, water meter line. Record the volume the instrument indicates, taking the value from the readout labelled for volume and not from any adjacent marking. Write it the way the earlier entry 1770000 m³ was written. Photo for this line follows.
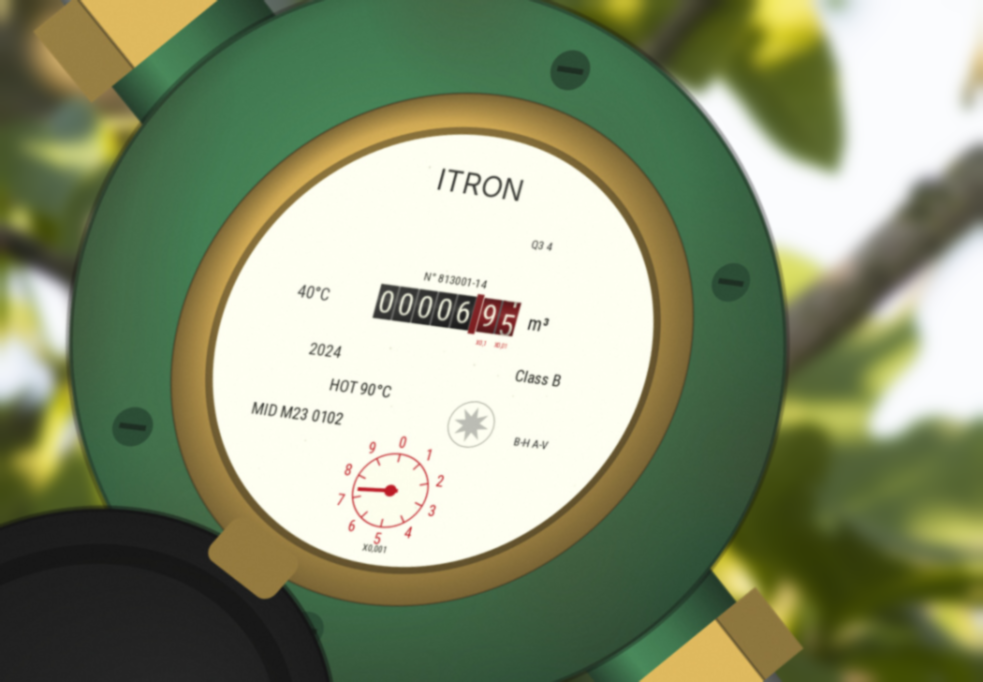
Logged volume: 6.947 m³
